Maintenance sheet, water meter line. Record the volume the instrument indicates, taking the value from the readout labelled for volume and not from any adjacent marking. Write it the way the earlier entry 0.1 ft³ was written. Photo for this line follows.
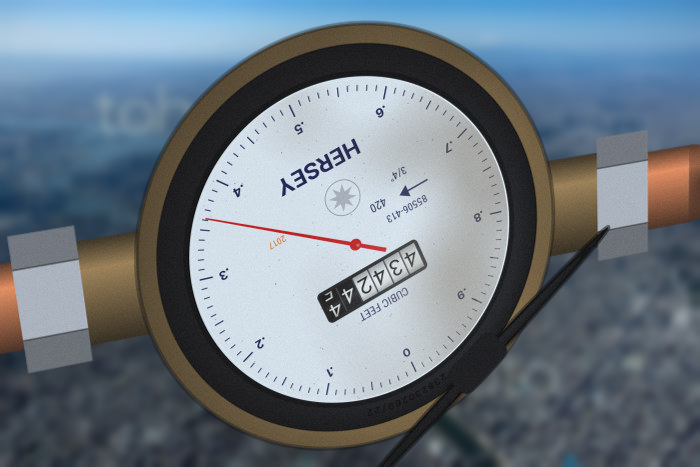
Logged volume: 434244.36 ft³
